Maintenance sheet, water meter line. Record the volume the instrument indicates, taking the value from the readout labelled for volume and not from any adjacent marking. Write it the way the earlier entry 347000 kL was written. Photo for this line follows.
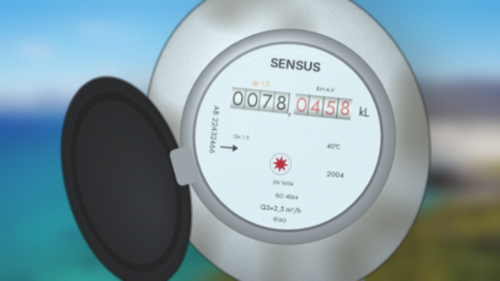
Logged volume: 78.0458 kL
